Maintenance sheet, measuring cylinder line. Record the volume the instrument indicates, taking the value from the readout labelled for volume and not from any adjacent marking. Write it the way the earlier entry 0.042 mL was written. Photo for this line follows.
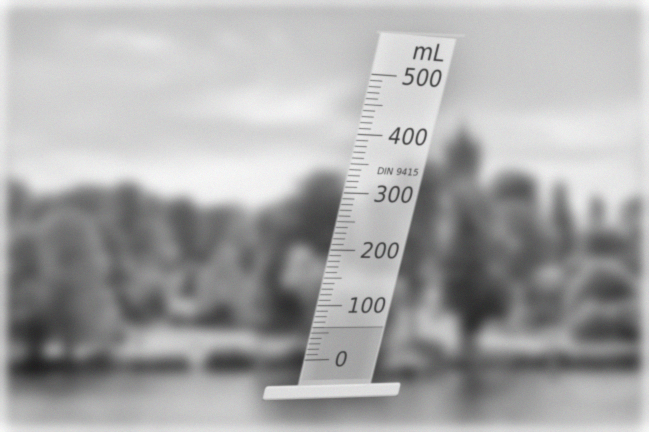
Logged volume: 60 mL
